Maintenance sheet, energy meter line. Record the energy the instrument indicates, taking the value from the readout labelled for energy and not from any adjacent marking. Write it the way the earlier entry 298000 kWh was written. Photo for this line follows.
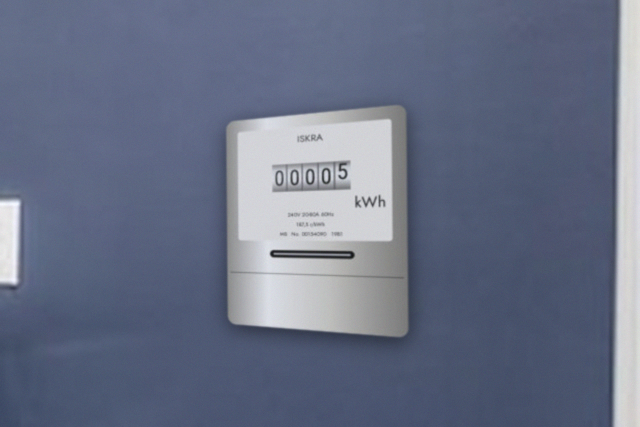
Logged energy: 5 kWh
